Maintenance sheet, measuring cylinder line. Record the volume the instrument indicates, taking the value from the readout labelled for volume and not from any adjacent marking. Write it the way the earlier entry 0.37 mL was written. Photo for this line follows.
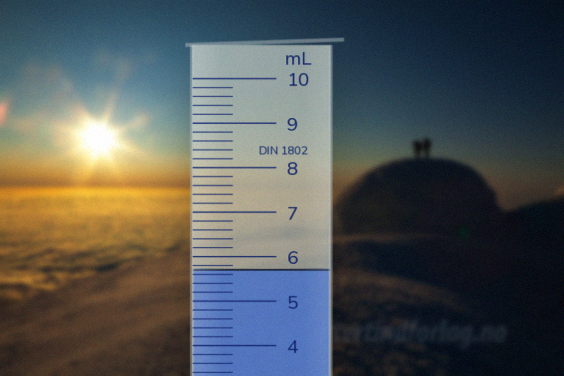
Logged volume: 5.7 mL
